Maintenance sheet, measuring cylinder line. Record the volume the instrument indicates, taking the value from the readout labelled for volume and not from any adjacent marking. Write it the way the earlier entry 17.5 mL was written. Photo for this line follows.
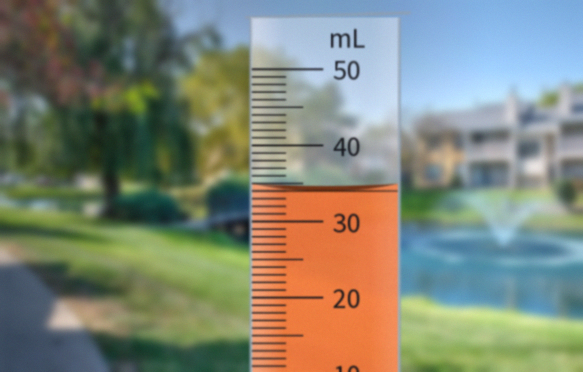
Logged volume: 34 mL
